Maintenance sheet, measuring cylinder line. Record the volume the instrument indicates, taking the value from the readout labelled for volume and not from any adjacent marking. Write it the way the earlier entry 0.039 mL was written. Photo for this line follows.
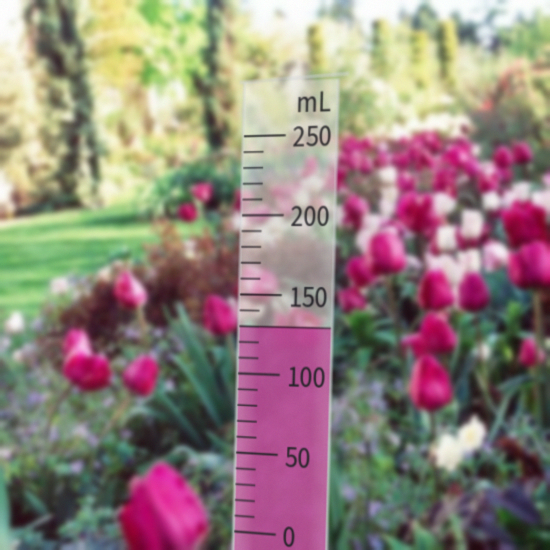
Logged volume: 130 mL
